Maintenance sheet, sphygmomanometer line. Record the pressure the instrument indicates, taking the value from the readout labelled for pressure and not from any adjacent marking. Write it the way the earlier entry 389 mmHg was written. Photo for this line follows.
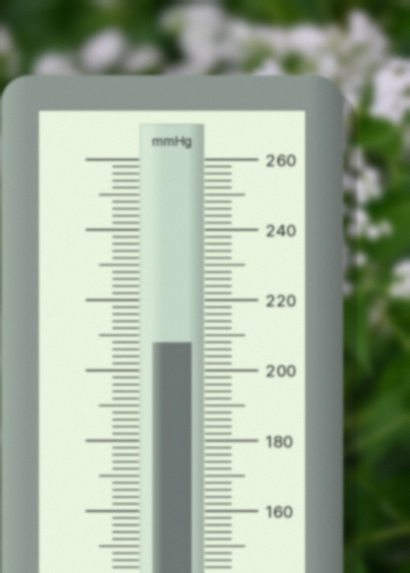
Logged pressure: 208 mmHg
